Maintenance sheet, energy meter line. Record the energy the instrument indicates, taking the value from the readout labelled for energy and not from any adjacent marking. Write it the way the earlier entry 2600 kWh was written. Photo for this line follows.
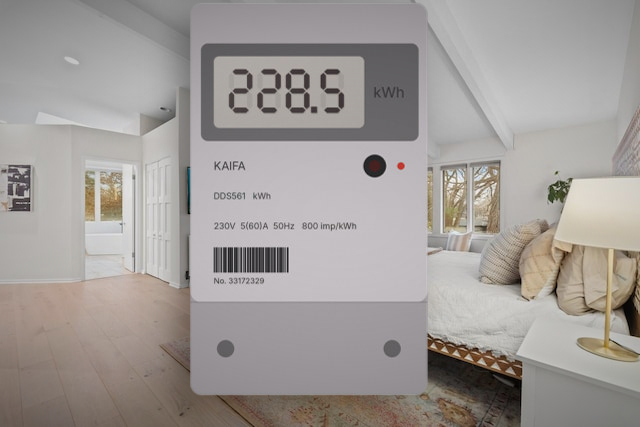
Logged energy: 228.5 kWh
